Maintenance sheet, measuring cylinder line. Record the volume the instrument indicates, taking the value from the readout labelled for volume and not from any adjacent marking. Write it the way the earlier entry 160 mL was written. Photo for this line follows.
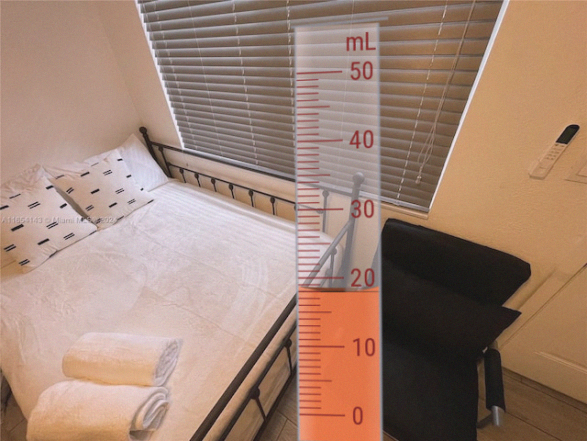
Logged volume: 18 mL
